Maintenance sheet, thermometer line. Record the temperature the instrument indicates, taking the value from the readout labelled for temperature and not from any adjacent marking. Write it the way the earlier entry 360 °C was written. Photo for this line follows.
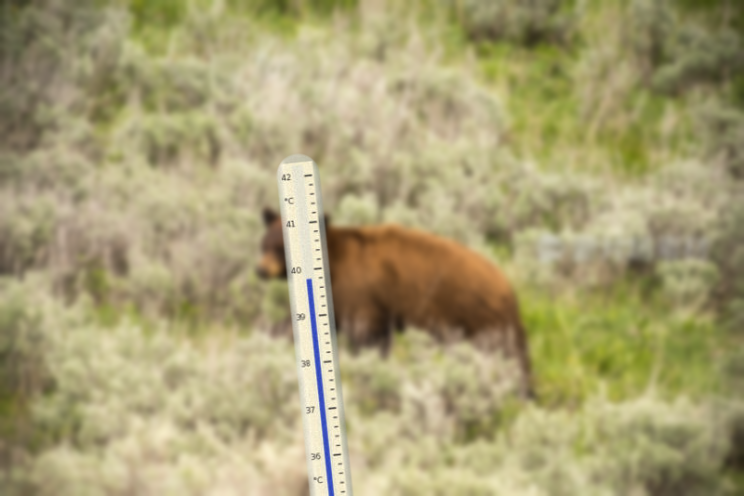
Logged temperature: 39.8 °C
